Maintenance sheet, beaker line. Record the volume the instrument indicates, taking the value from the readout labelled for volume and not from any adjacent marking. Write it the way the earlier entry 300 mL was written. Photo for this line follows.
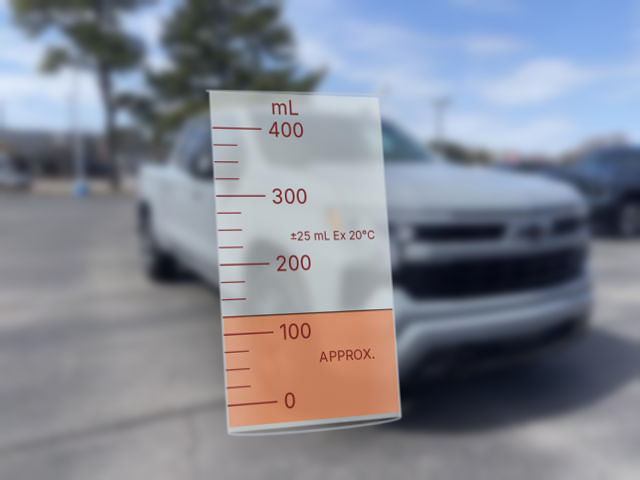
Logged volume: 125 mL
